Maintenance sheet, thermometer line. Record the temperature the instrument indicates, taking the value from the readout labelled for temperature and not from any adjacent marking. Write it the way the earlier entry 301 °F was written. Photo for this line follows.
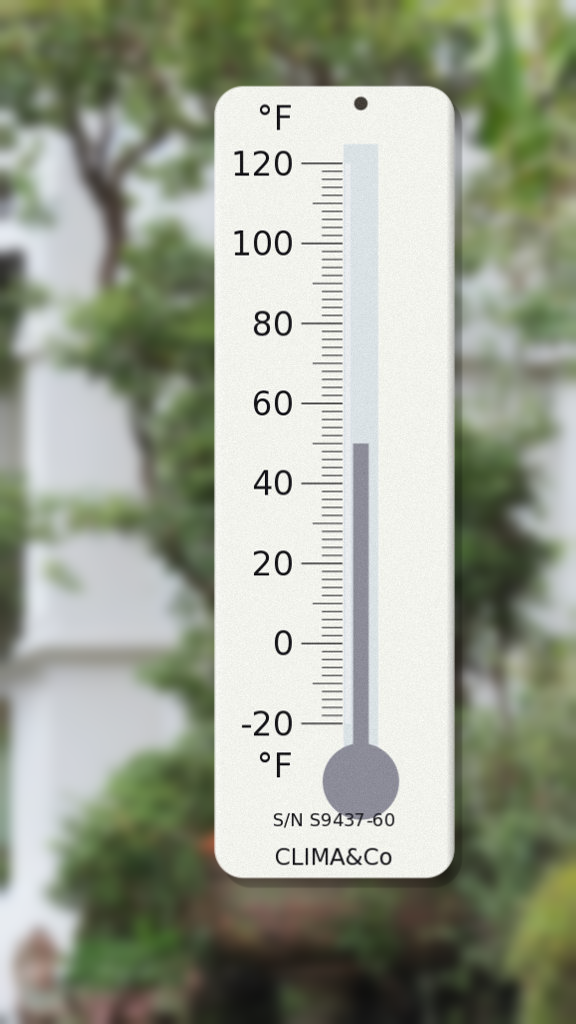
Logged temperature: 50 °F
